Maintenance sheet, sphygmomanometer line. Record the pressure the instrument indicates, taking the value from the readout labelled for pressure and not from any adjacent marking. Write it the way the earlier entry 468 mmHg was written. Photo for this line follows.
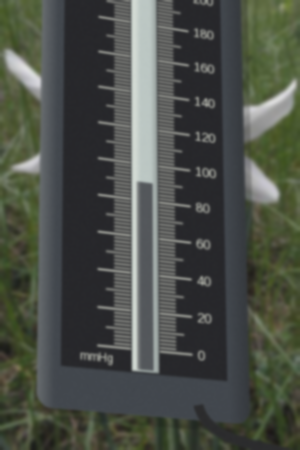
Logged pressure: 90 mmHg
